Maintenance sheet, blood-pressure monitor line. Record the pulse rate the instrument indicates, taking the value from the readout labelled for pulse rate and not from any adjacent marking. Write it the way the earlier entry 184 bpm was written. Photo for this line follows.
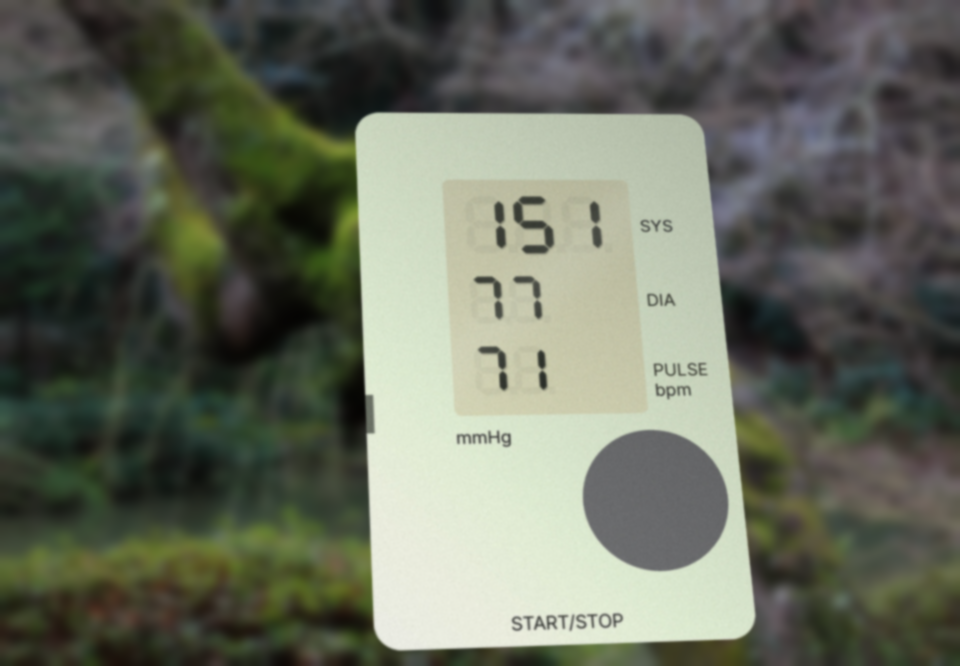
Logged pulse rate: 71 bpm
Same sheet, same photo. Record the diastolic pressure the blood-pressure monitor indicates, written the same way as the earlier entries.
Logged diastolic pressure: 77 mmHg
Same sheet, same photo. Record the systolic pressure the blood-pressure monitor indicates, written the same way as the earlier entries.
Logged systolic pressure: 151 mmHg
